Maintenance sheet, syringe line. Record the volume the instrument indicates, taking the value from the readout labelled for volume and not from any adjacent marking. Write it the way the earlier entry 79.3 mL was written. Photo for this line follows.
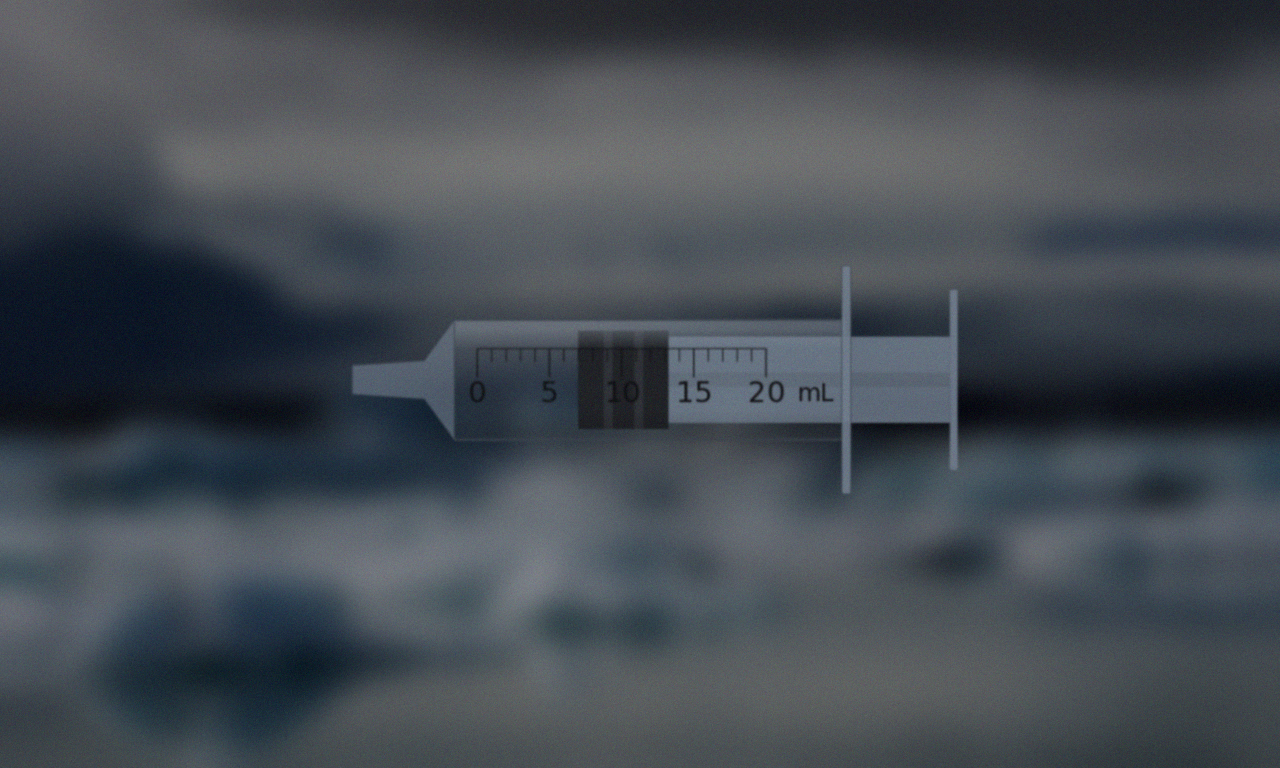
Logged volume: 7 mL
